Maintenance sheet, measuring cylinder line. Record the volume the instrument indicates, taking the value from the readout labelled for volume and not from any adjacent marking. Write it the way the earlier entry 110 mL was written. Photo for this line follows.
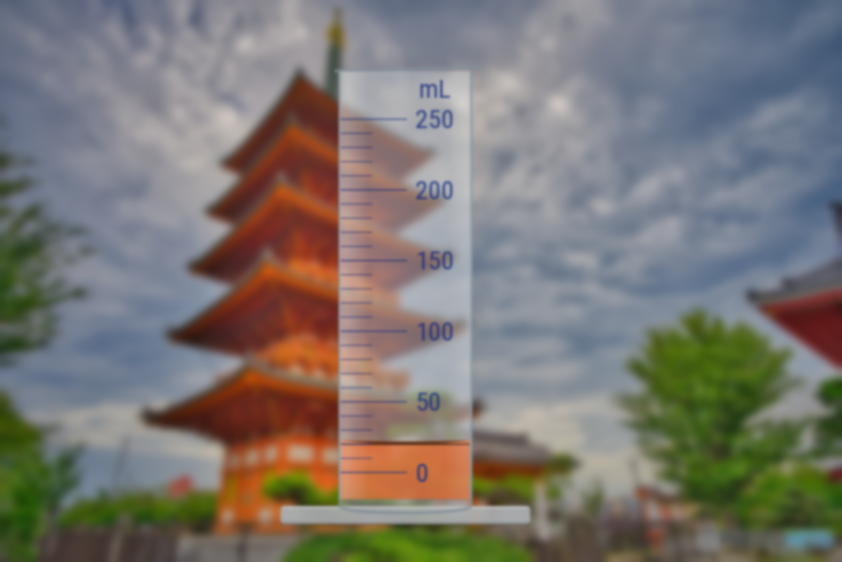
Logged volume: 20 mL
